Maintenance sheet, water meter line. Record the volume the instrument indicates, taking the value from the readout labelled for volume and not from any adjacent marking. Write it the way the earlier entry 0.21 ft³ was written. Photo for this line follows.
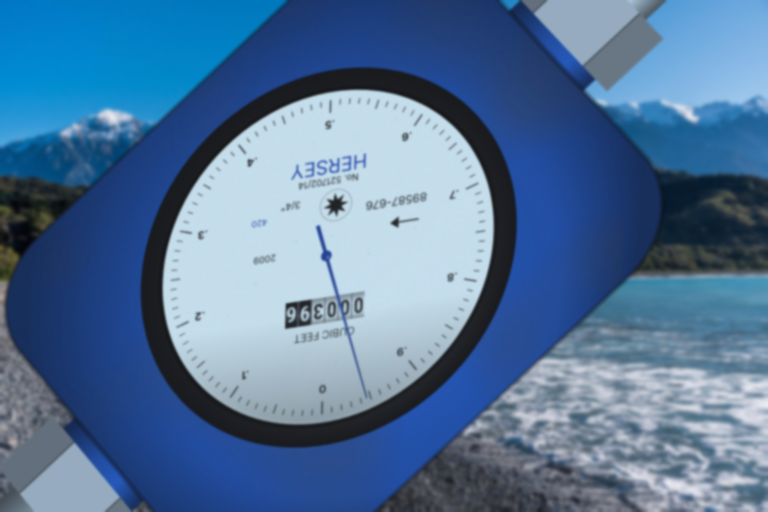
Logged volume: 395.95 ft³
